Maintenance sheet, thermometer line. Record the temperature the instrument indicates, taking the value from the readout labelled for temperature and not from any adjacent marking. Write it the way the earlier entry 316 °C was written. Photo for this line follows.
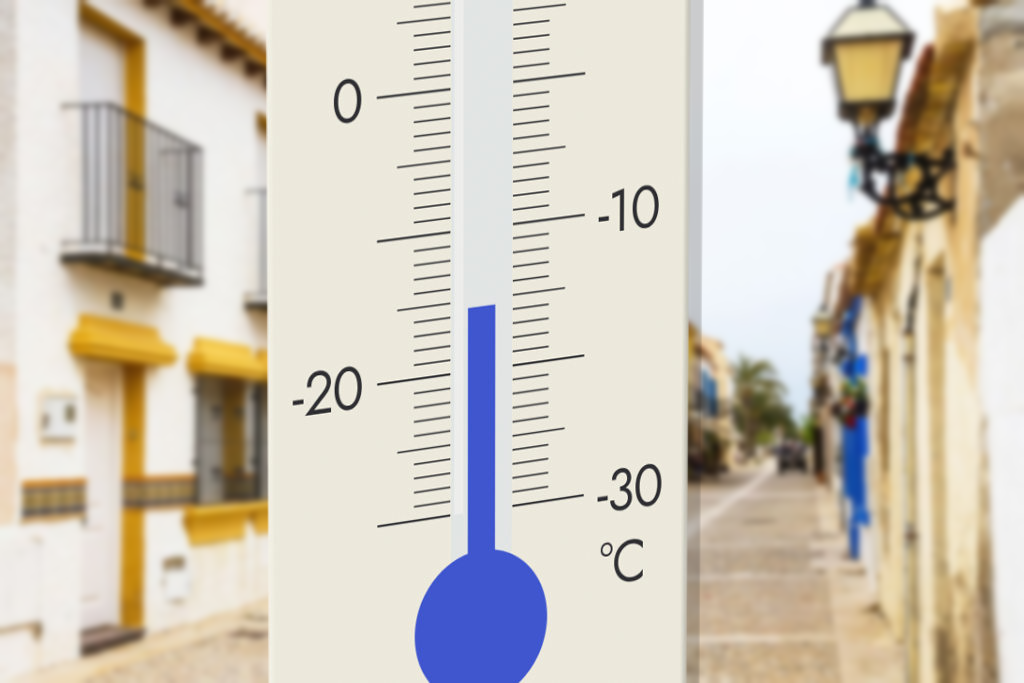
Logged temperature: -15.5 °C
